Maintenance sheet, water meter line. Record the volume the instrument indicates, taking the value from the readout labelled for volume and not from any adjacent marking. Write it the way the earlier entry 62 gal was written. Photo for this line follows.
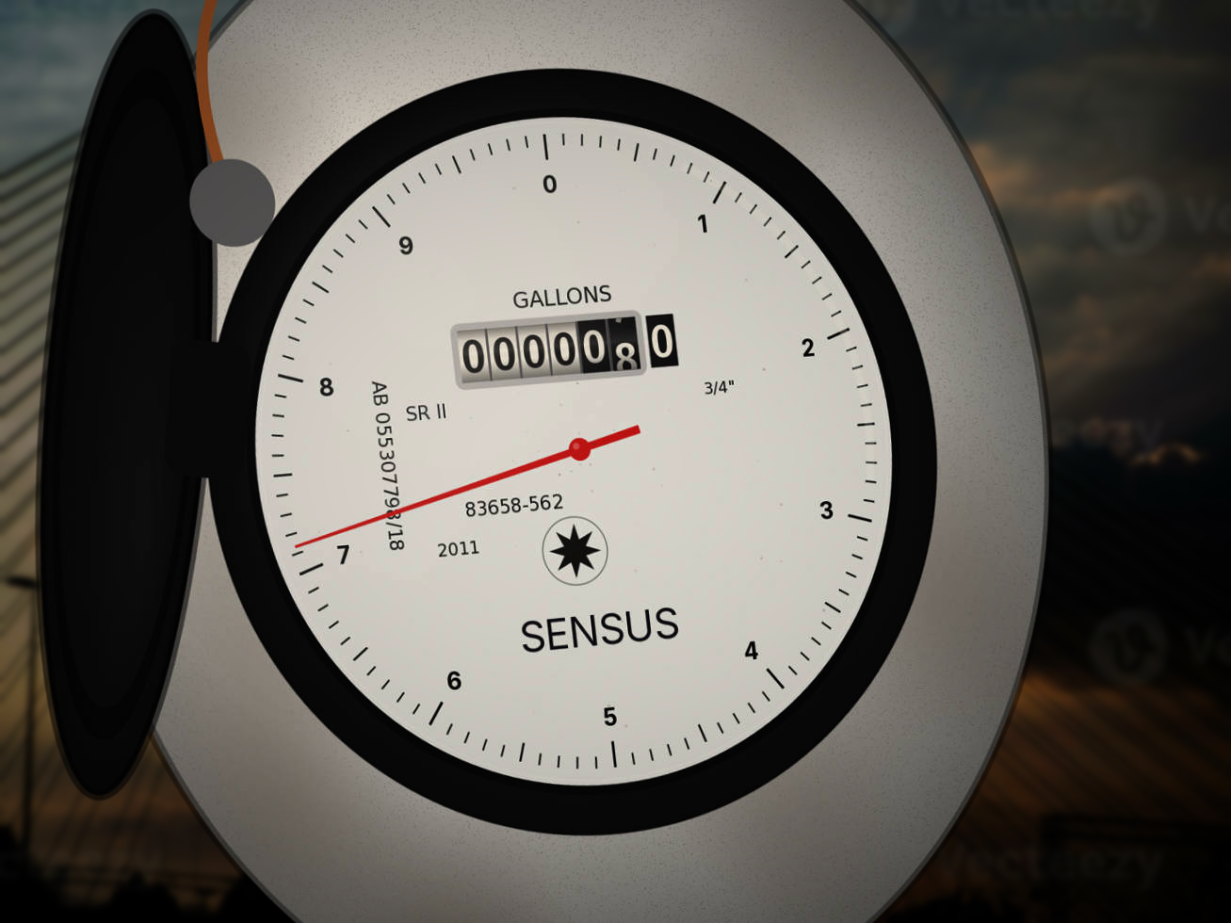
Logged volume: 77.1 gal
